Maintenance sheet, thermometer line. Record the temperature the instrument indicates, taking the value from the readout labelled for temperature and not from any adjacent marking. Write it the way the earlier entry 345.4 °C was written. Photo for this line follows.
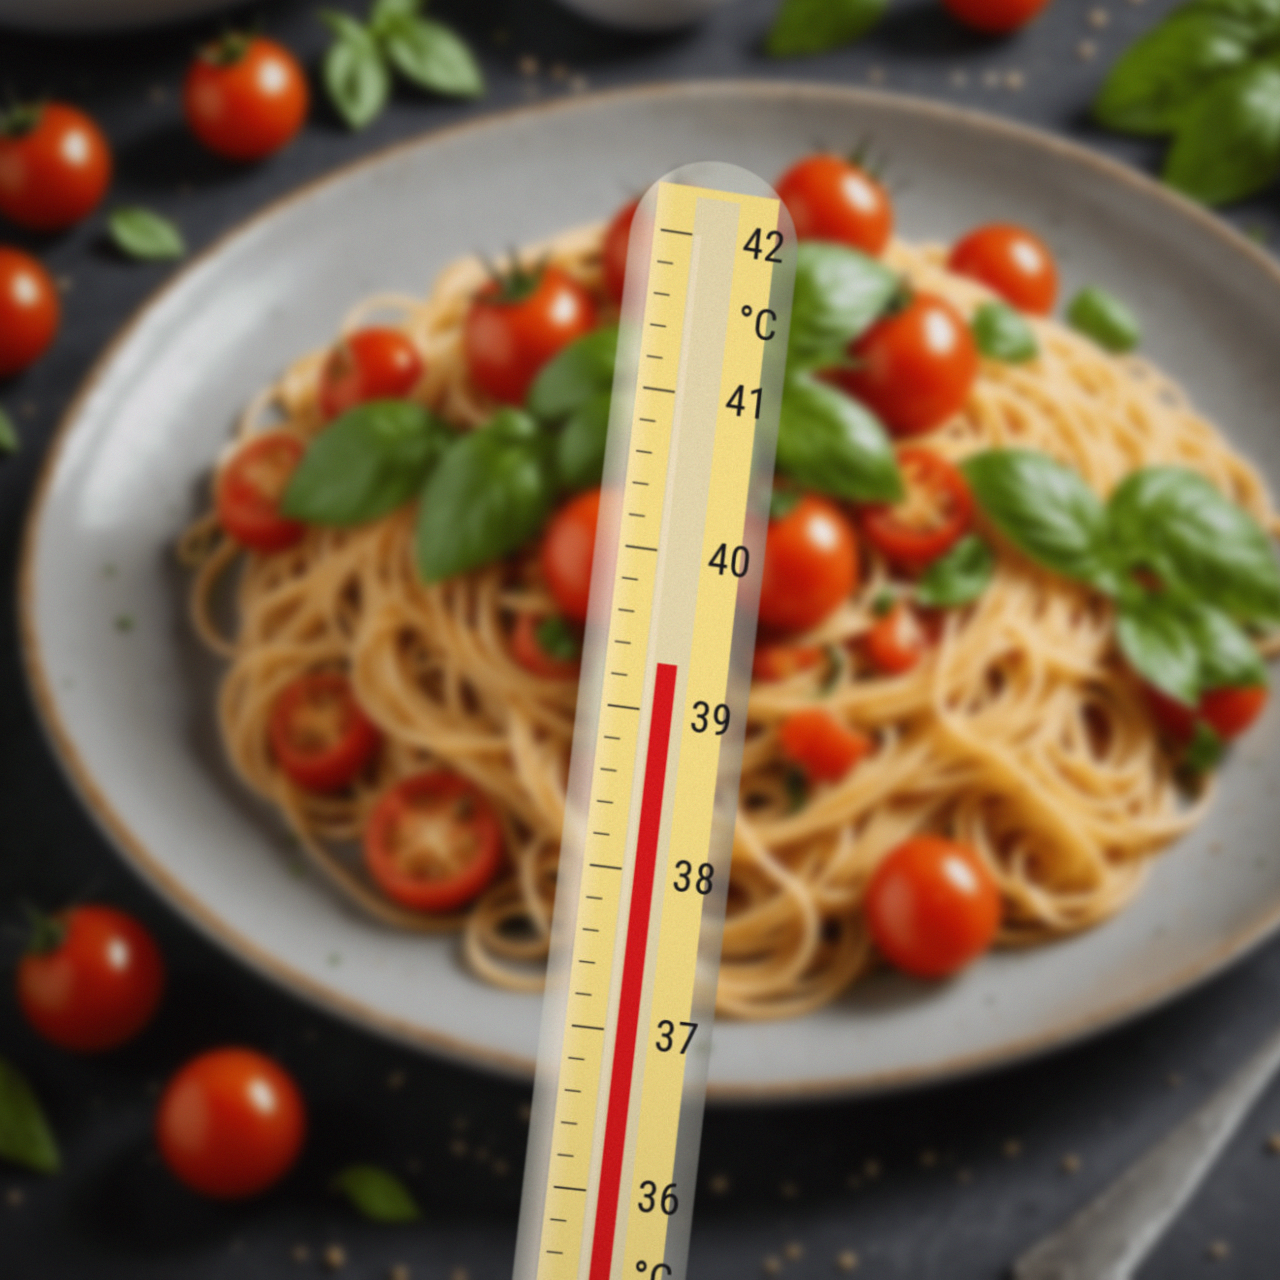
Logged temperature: 39.3 °C
